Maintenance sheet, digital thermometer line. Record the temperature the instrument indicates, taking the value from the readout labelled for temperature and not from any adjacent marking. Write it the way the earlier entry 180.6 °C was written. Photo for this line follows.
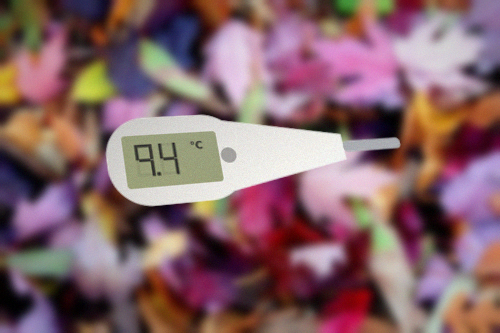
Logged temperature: 9.4 °C
